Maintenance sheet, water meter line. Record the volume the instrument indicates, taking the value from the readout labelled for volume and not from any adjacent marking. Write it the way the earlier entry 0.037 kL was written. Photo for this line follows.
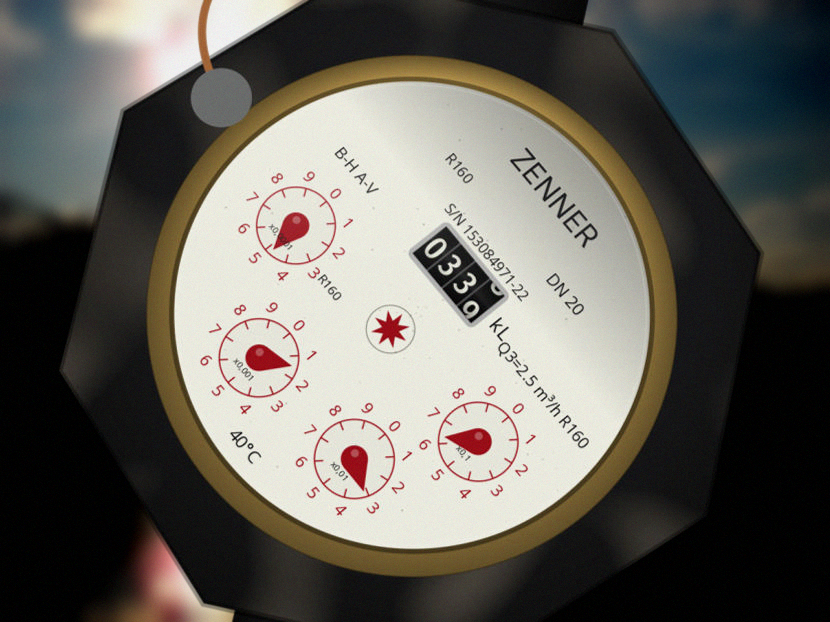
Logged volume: 338.6314 kL
